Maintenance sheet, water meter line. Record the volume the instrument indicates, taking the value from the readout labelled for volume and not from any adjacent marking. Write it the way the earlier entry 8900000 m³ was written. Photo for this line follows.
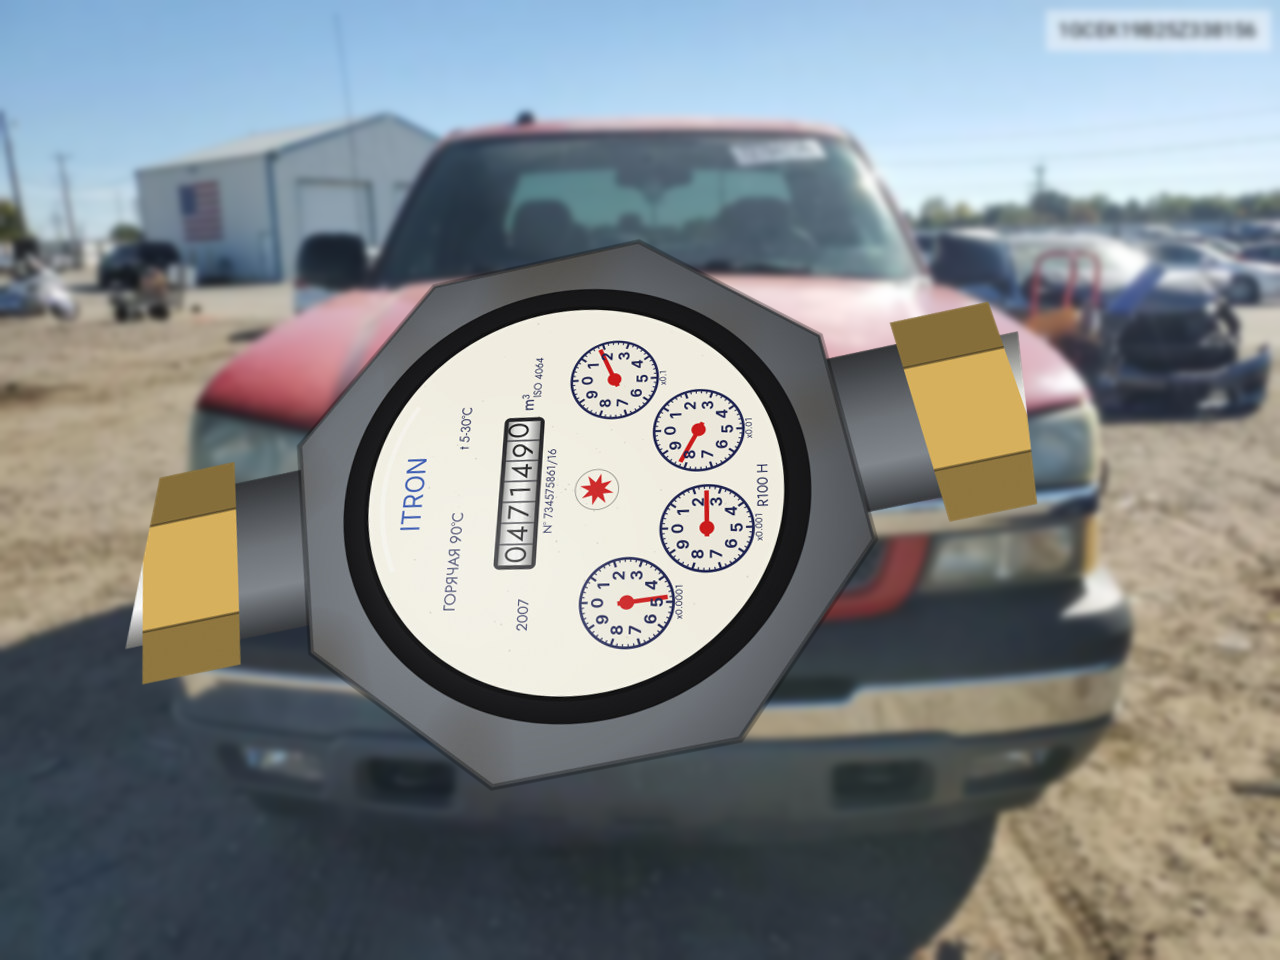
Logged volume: 471490.1824 m³
